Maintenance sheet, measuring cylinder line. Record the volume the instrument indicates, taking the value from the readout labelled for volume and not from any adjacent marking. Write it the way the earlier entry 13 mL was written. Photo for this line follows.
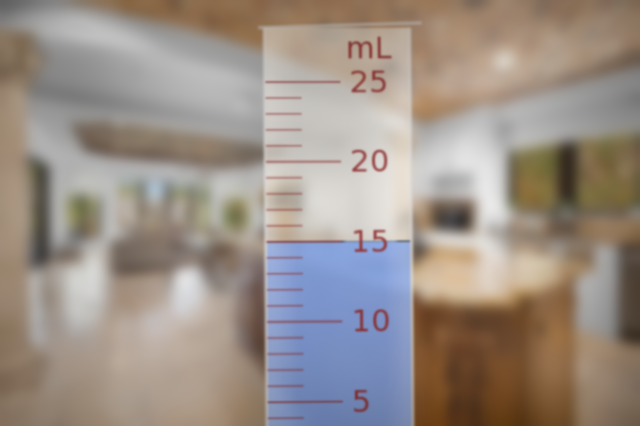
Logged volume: 15 mL
